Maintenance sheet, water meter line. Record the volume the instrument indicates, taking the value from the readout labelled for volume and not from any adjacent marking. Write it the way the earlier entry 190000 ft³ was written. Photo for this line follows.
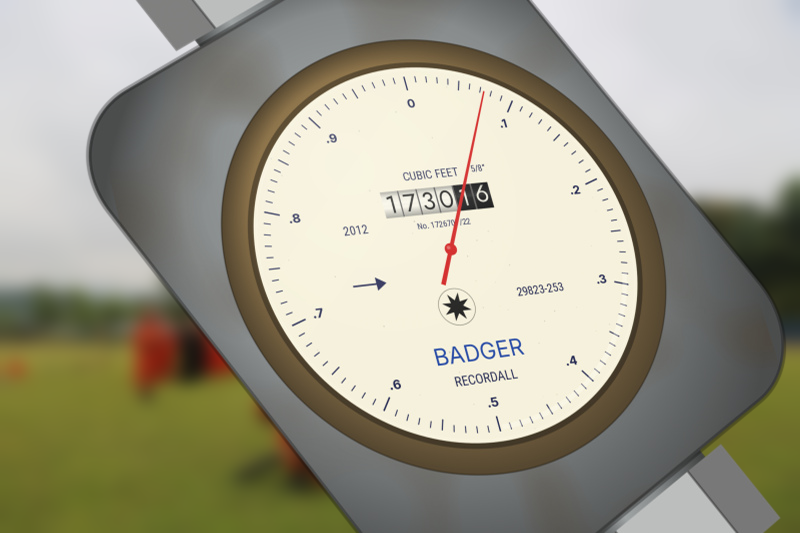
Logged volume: 173016.07 ft³
